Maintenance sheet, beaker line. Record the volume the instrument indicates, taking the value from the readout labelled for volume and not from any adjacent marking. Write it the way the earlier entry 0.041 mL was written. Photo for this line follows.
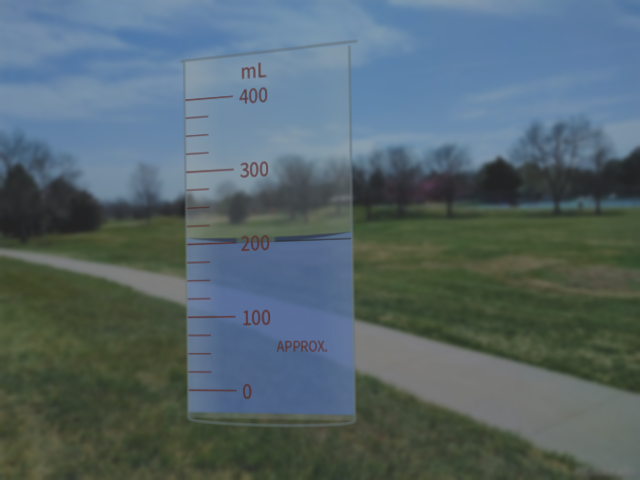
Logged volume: 200 mL
